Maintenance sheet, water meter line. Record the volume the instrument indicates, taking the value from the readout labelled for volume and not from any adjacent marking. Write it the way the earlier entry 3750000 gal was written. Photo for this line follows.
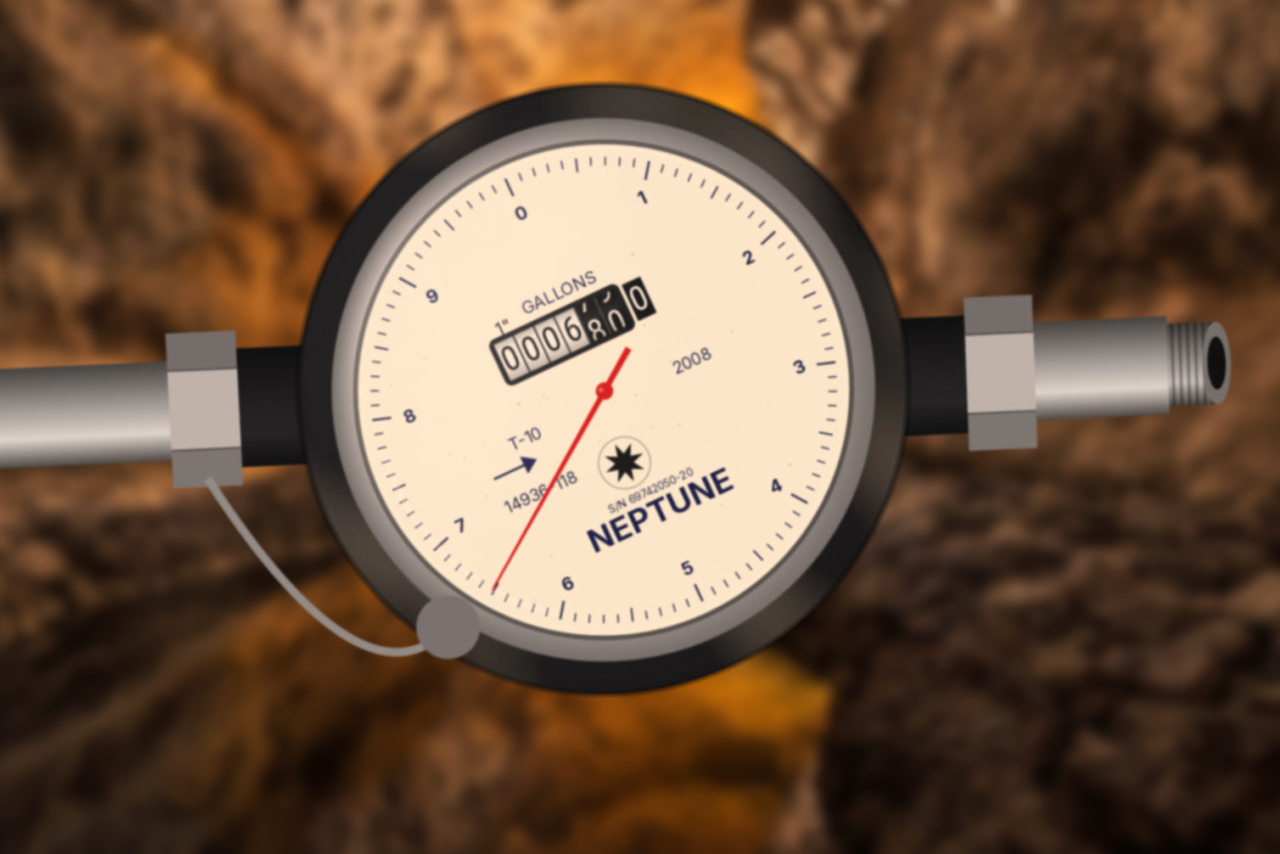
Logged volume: 6796.5 gal
